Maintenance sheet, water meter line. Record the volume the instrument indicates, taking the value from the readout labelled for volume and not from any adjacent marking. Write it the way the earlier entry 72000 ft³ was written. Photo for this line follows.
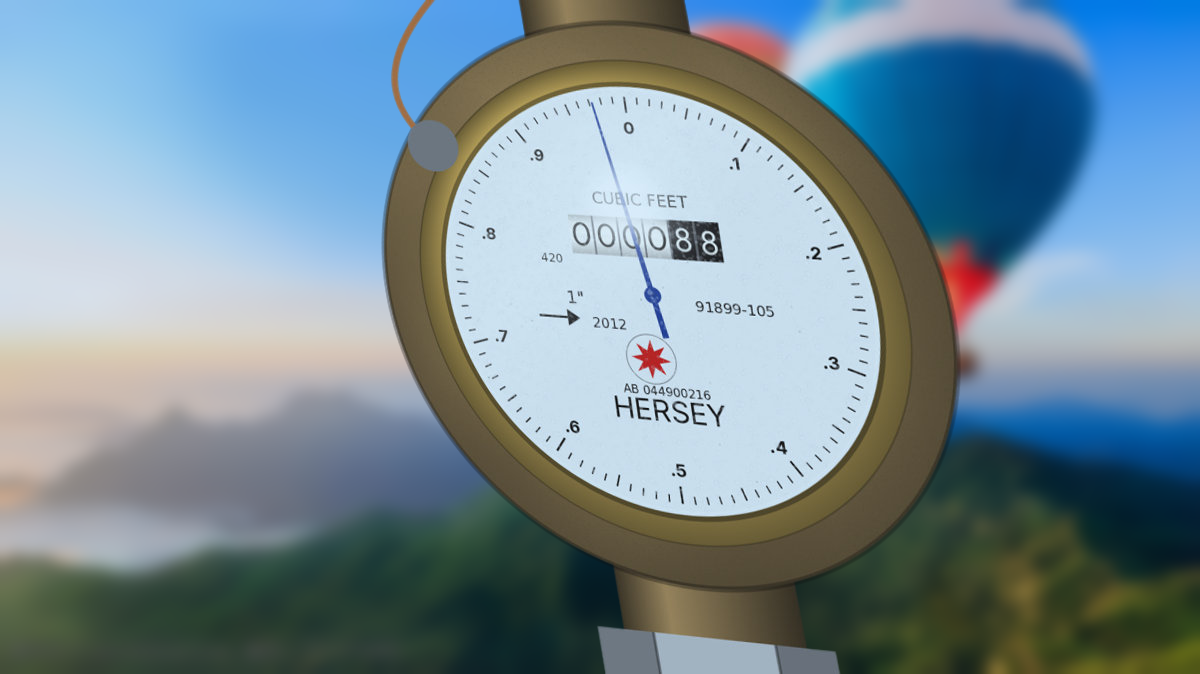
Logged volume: 87.97 ft³
